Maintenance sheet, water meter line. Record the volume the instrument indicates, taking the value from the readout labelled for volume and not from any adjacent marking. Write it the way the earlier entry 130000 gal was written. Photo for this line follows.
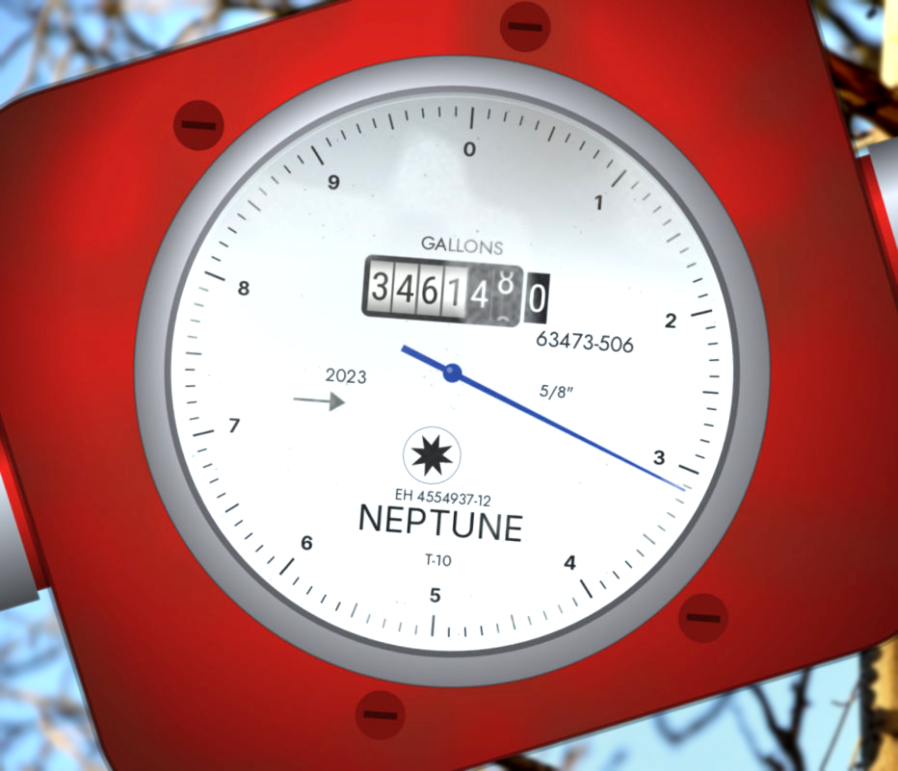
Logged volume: 3461483.1 gal
